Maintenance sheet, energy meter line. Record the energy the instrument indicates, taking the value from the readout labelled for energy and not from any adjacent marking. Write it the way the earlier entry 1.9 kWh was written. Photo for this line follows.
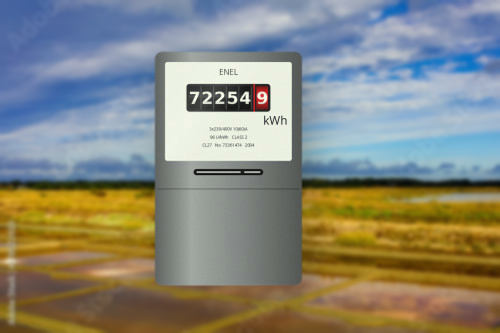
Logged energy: 72254.9 kWh
